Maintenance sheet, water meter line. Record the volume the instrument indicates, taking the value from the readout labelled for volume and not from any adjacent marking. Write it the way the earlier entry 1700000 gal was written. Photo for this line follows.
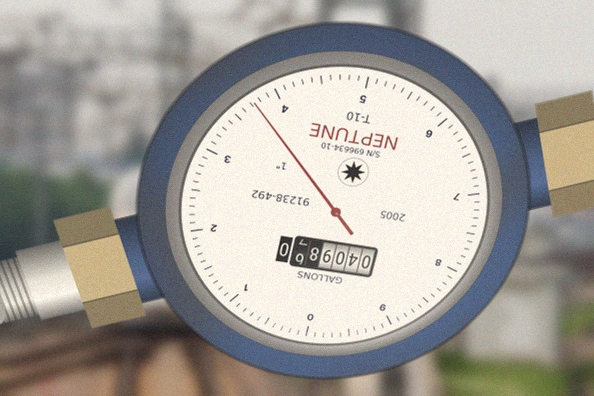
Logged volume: 409863.7 gal
